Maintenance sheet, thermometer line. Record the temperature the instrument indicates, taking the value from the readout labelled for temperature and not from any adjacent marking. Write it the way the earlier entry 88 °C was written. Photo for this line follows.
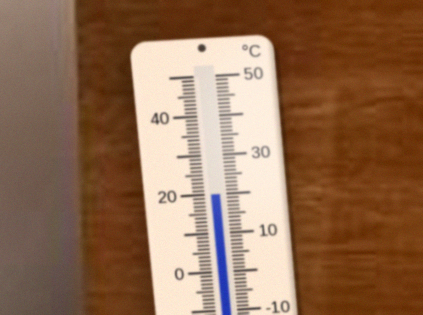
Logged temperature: 20 °C
